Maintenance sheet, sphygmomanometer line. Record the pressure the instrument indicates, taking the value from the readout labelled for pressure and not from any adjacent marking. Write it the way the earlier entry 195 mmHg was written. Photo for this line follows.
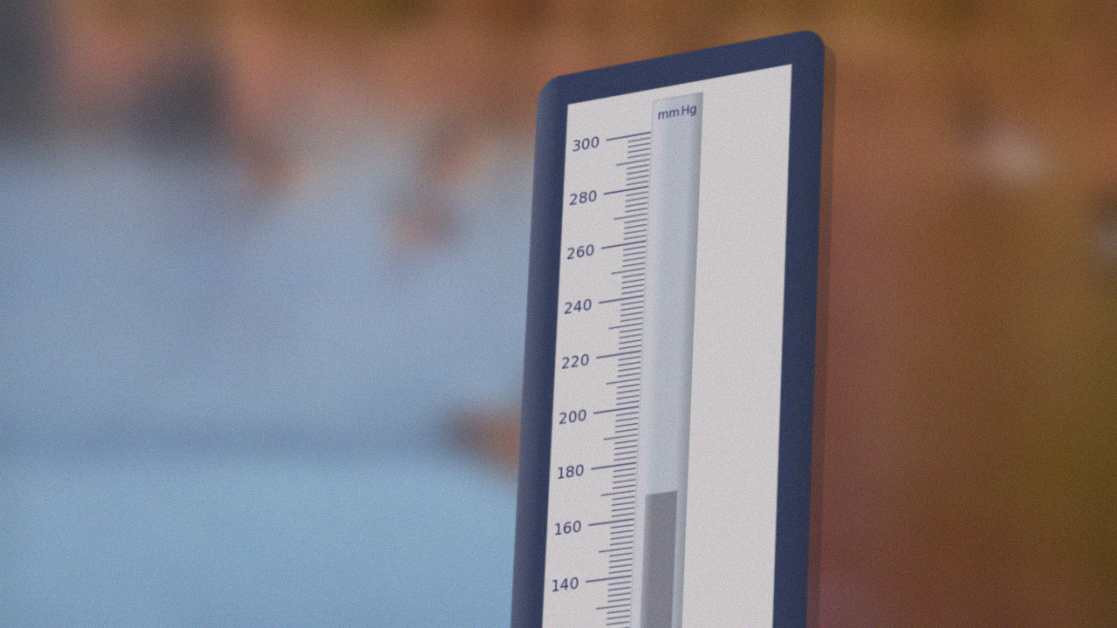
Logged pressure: 168 mmHg
